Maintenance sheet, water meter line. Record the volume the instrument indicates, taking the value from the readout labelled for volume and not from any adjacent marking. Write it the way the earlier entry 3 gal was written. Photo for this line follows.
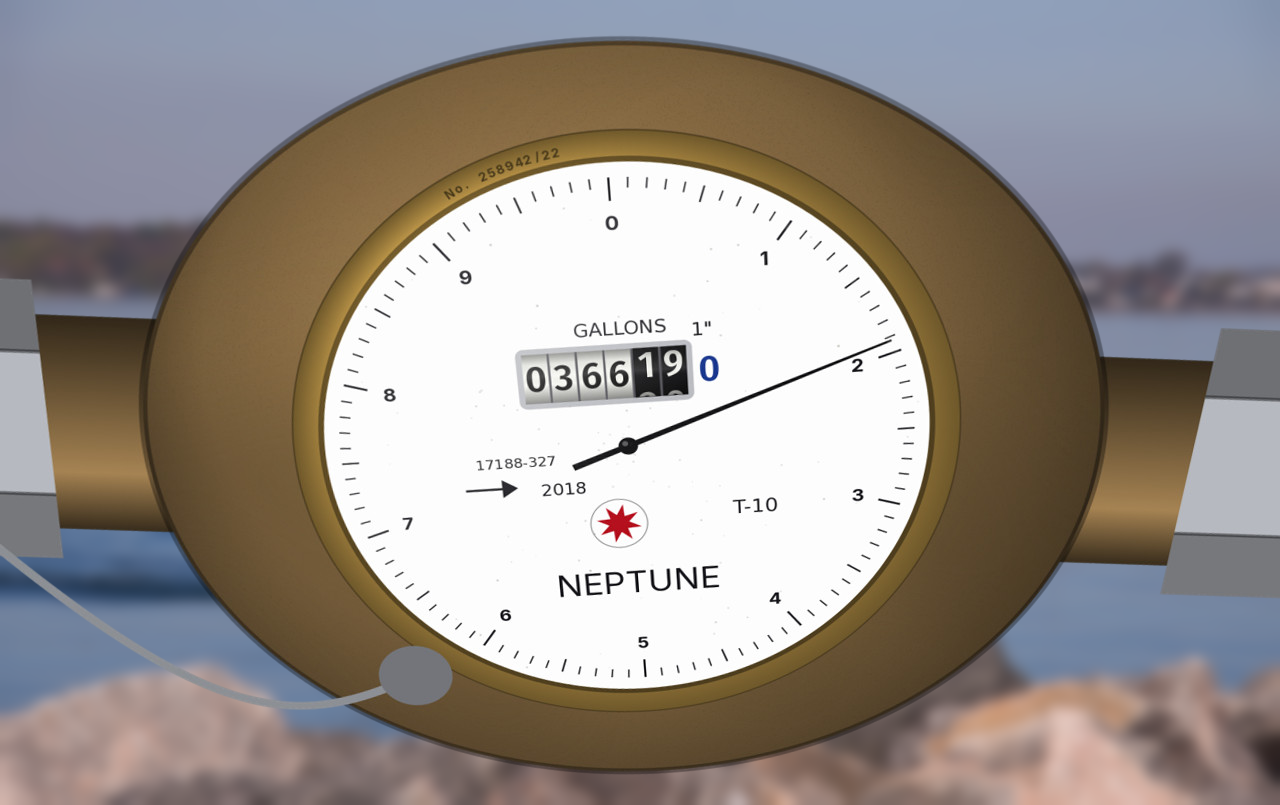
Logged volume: 366191.9 gal
